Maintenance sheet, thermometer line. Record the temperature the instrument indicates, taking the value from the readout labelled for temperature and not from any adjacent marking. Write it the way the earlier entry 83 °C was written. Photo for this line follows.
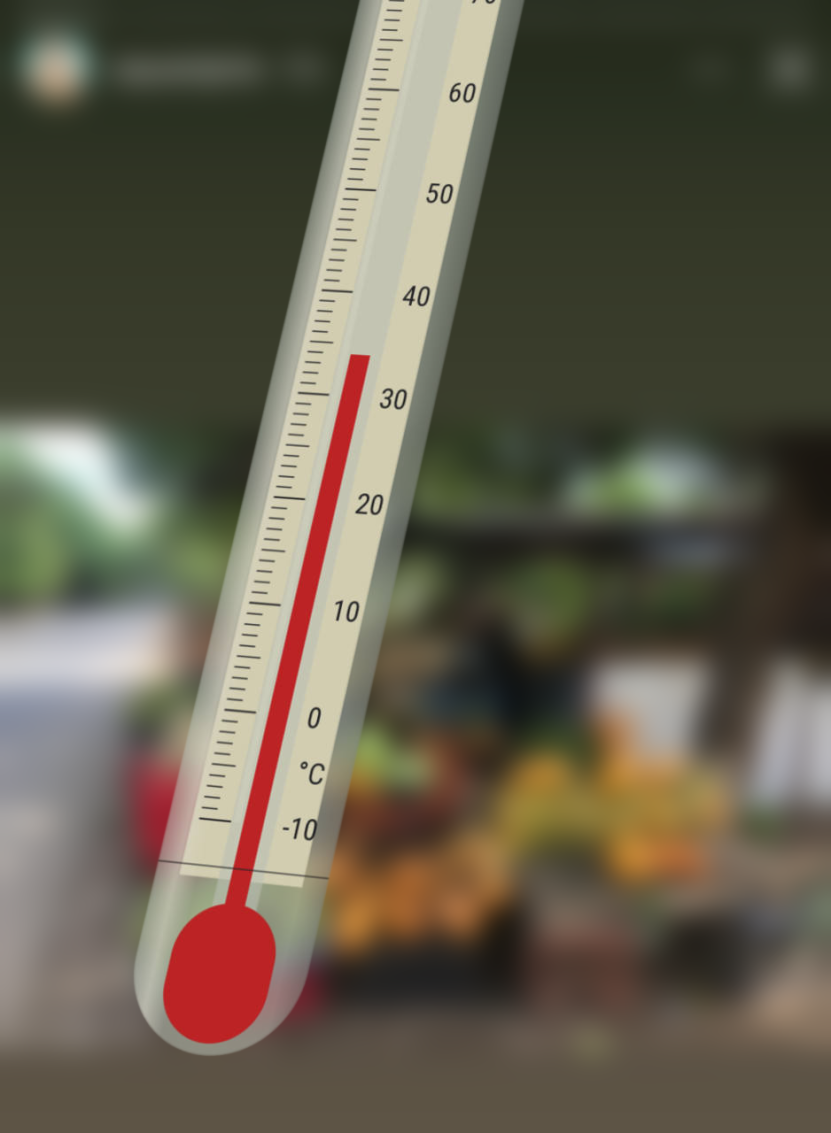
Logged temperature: 34 °C
